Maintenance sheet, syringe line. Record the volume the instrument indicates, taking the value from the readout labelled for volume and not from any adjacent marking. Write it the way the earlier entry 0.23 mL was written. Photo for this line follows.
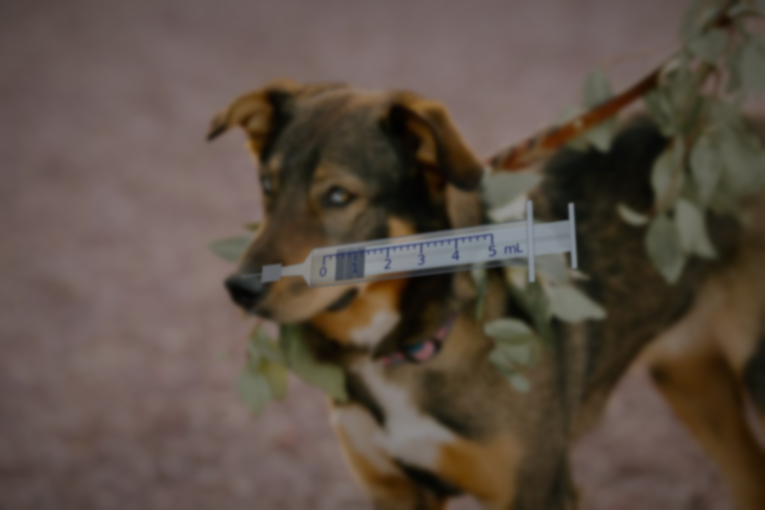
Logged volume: 0.4 mL
